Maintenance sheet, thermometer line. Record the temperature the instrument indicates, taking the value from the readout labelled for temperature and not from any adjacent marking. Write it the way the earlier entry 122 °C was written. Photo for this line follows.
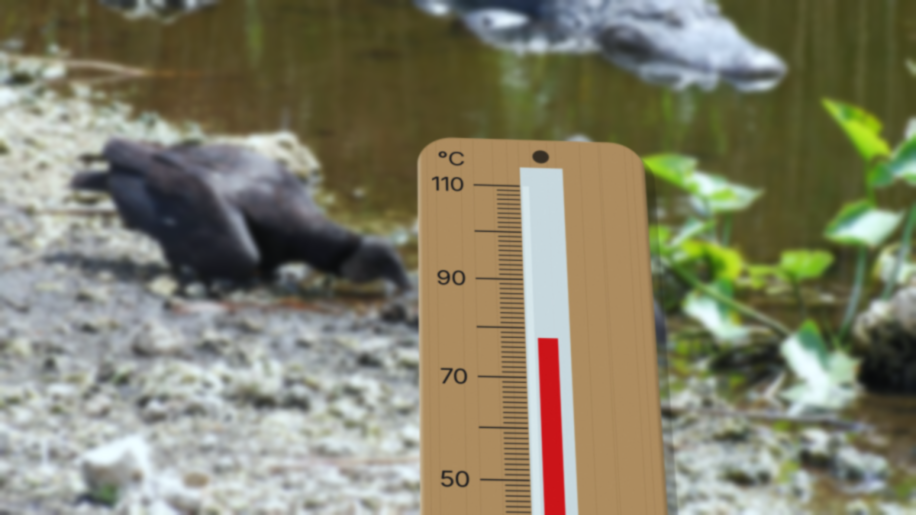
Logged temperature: 78 °C
